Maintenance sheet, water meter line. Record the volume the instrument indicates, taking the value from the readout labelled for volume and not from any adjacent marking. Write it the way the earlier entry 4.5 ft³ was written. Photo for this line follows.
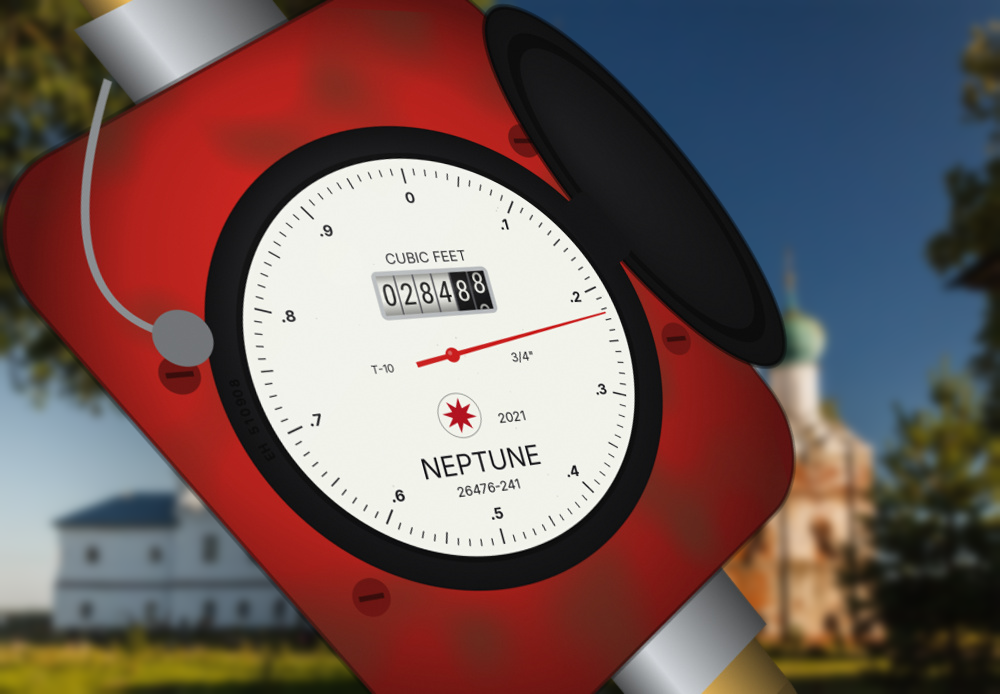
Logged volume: 28488.22 ft³
